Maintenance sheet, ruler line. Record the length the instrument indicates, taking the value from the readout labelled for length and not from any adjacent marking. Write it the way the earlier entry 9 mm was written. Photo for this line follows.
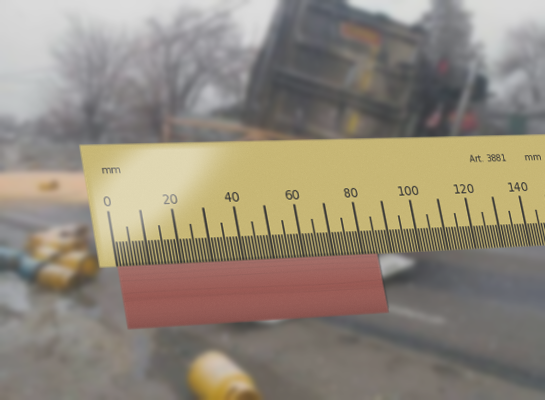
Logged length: 85 mm
